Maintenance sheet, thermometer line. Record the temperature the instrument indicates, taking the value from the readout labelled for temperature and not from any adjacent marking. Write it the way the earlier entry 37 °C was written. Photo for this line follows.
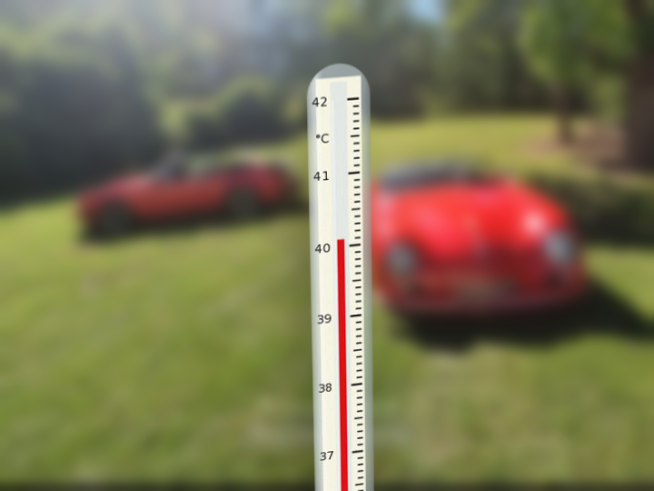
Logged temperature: 40.1 °C
